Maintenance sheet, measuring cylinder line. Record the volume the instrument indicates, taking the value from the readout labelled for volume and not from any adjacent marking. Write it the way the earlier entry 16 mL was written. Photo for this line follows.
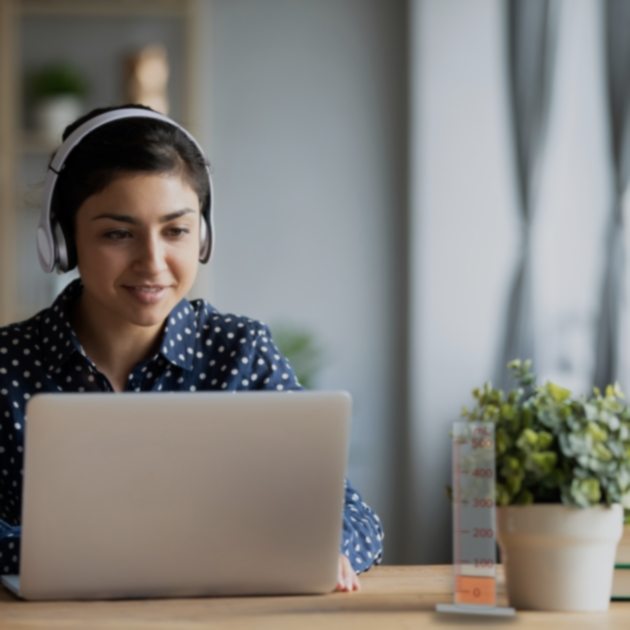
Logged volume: 50 mL
